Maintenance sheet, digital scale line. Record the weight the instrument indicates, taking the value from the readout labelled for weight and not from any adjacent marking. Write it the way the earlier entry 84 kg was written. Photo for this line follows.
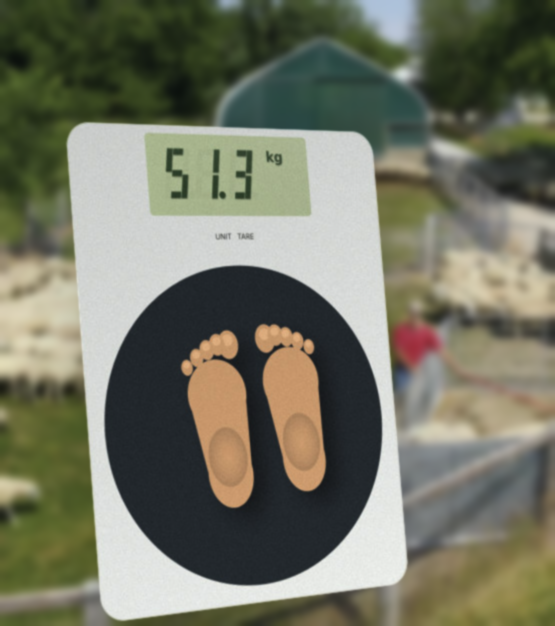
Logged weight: 51.3 kg
